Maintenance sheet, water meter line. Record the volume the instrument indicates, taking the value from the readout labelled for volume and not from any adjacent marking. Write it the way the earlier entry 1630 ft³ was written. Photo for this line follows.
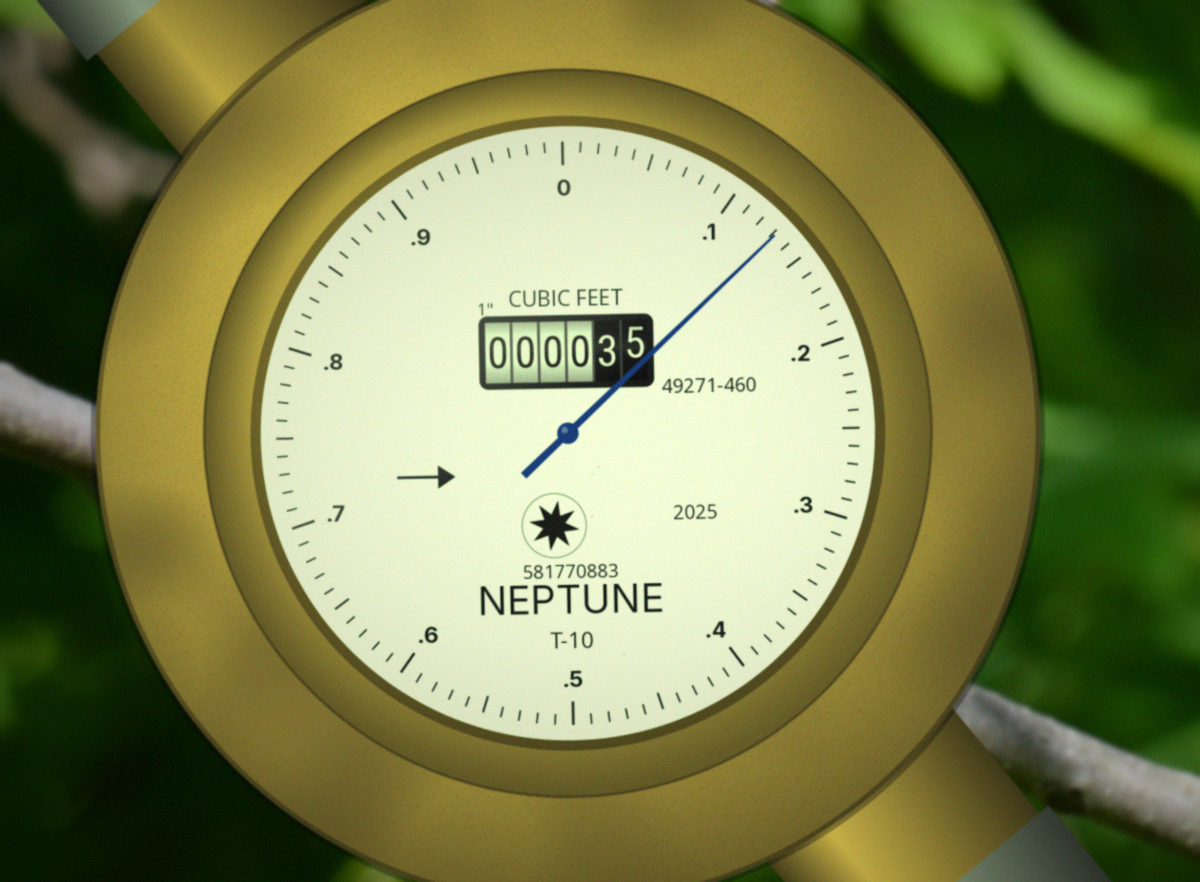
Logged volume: 35.13 ft³
